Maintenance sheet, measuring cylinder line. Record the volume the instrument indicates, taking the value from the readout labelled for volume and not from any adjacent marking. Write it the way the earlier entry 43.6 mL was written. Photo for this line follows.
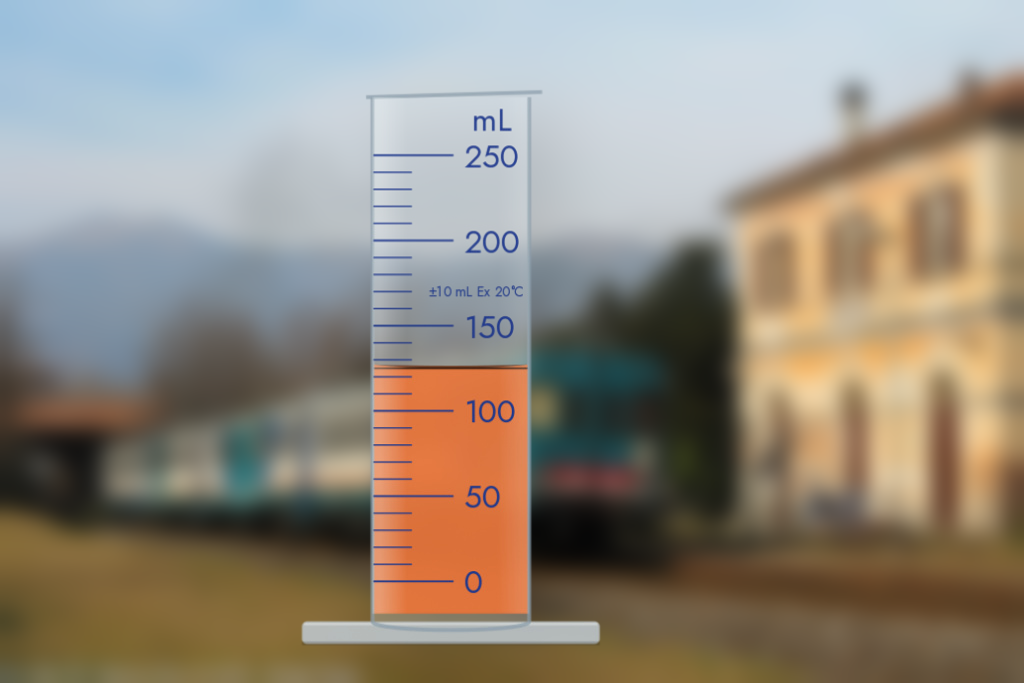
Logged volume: 125 mL
